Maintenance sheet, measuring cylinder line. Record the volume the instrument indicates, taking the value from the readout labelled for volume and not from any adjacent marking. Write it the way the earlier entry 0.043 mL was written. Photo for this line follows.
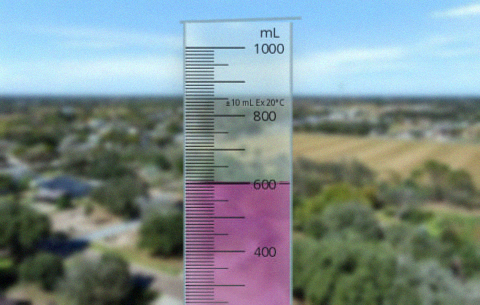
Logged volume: 600 mL
